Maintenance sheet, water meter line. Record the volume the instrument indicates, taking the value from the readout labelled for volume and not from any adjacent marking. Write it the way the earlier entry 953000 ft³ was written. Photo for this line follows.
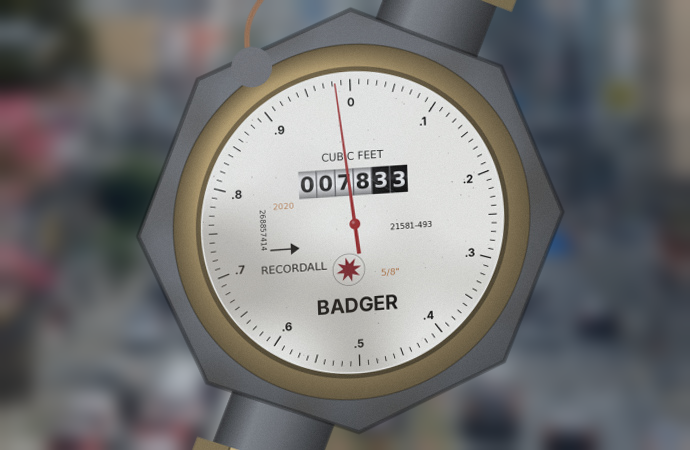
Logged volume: 7832.98 ft³
